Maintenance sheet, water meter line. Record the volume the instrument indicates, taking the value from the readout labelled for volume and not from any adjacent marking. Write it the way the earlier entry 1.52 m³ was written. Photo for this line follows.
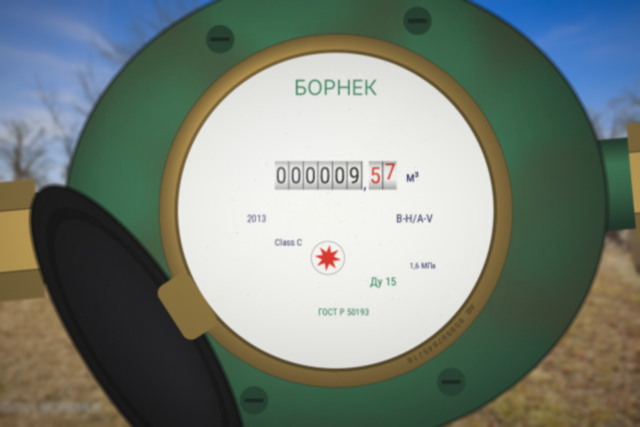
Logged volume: 9.57 m³
